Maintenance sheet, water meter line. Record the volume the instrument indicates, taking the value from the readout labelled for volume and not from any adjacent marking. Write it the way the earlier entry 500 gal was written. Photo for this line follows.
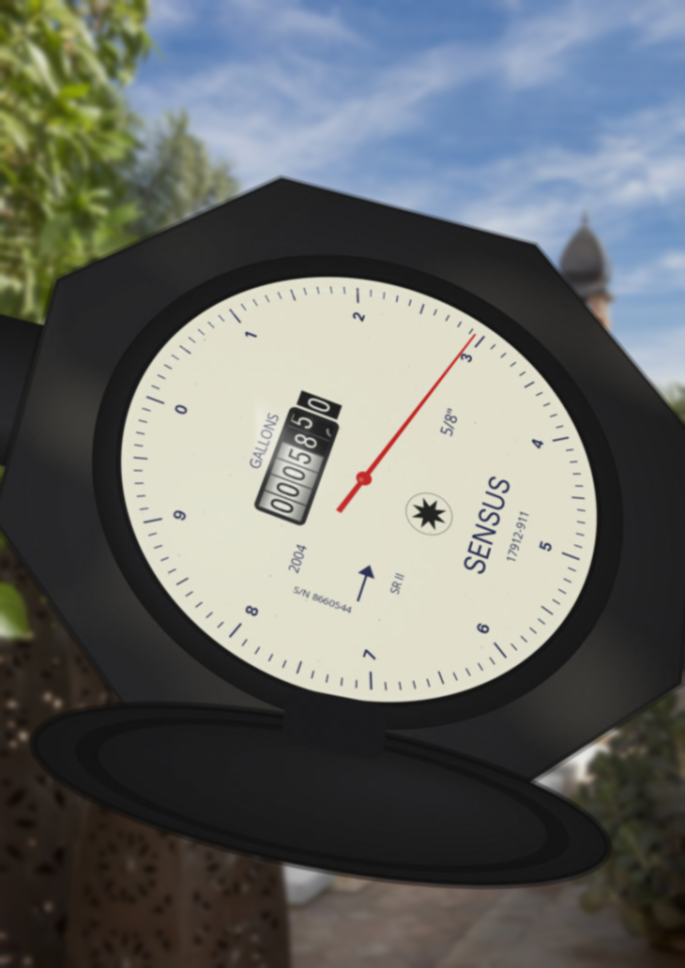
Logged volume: 5852.9 gal
